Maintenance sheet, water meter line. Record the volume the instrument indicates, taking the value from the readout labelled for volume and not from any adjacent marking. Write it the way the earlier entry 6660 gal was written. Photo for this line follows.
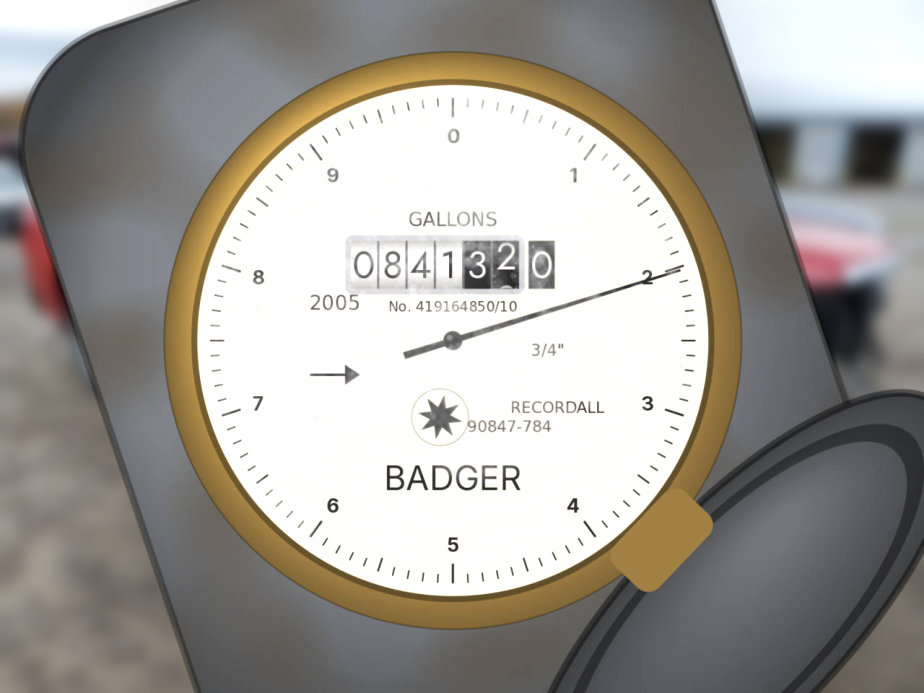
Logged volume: 841322.0 gal
